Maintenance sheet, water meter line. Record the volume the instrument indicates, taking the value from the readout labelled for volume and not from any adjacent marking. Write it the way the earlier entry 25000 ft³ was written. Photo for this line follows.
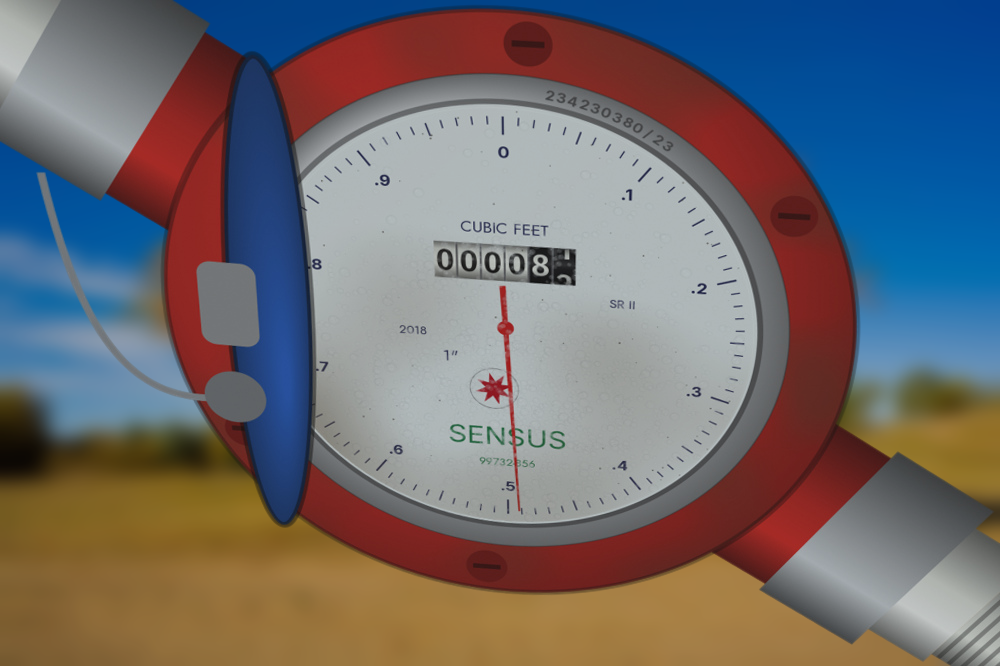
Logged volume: 81.49 ft³
